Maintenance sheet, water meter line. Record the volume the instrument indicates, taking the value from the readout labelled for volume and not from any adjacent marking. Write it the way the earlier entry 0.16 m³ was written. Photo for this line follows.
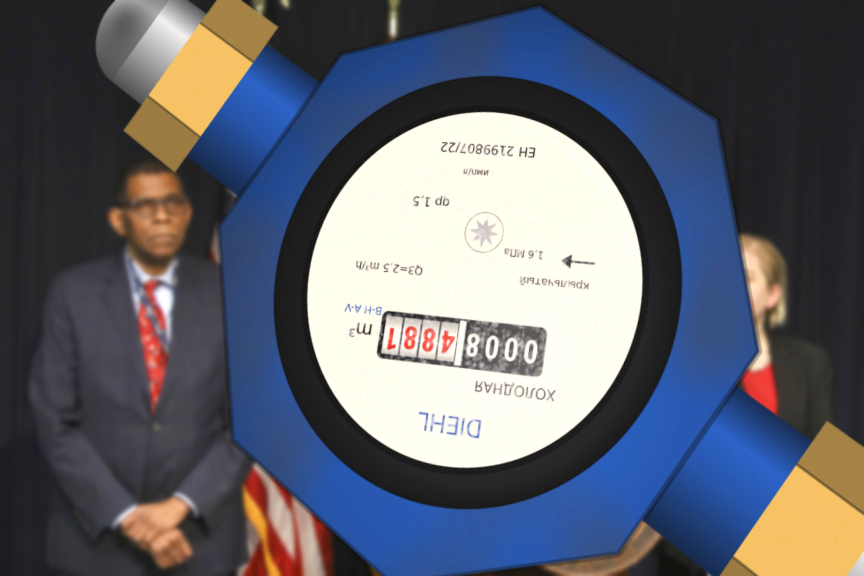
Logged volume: 8.4881 m³
